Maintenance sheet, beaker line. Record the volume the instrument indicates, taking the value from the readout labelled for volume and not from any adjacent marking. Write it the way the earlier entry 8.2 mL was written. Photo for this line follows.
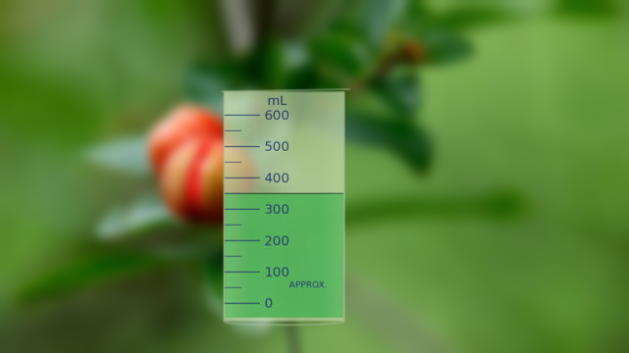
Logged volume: 350 mL
